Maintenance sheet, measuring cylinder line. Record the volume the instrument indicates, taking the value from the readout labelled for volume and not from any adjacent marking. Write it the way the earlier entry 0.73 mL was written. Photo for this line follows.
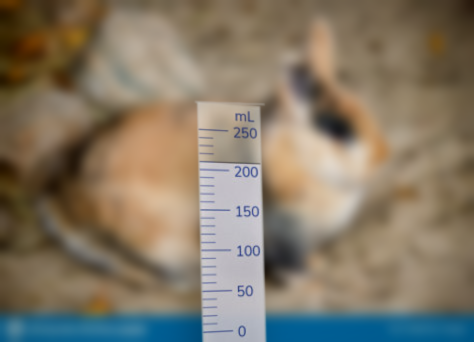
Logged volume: 210 mL
